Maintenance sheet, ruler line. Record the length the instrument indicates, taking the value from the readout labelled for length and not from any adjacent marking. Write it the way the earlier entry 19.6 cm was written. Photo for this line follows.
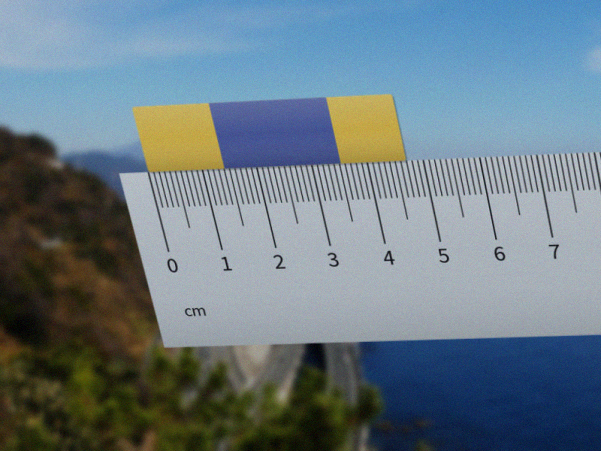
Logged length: 4.7 cm
